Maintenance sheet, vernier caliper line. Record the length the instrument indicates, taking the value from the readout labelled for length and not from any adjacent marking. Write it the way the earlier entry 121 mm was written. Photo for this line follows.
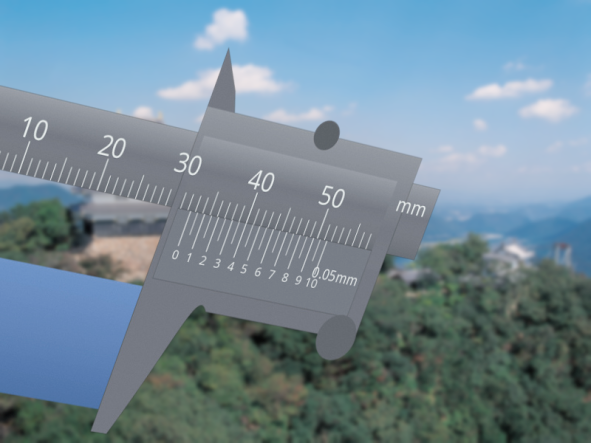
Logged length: 32.4 mm
